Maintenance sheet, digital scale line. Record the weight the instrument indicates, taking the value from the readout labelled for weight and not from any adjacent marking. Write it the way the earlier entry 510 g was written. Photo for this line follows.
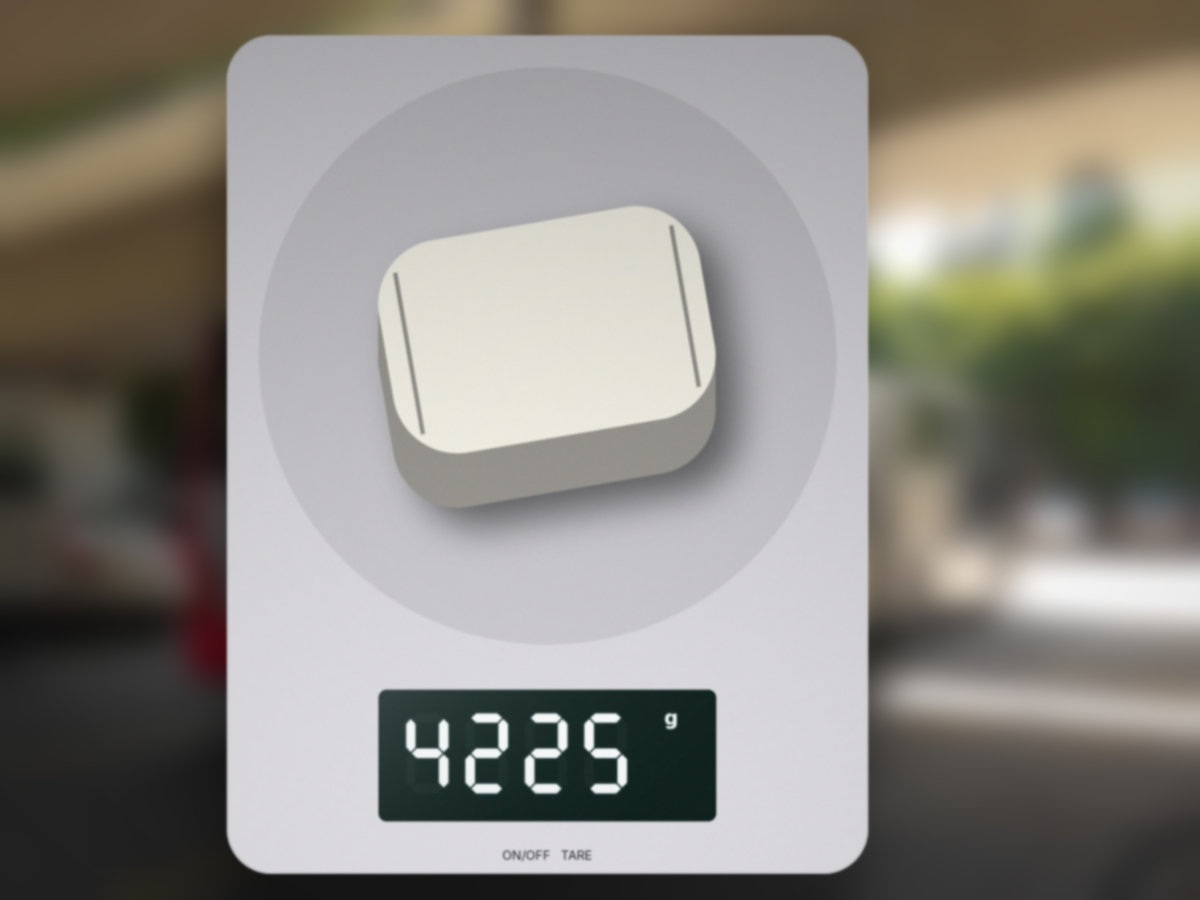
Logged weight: 4225 g
